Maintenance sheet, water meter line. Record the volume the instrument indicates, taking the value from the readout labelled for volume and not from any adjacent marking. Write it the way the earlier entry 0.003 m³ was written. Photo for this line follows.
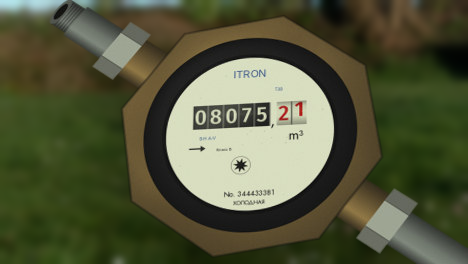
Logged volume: 8075.21 m³
